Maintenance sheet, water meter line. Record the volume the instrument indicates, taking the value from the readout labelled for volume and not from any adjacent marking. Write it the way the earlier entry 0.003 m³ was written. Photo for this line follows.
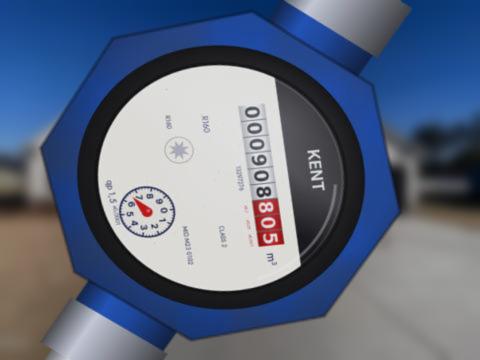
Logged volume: 908.8056 m³
